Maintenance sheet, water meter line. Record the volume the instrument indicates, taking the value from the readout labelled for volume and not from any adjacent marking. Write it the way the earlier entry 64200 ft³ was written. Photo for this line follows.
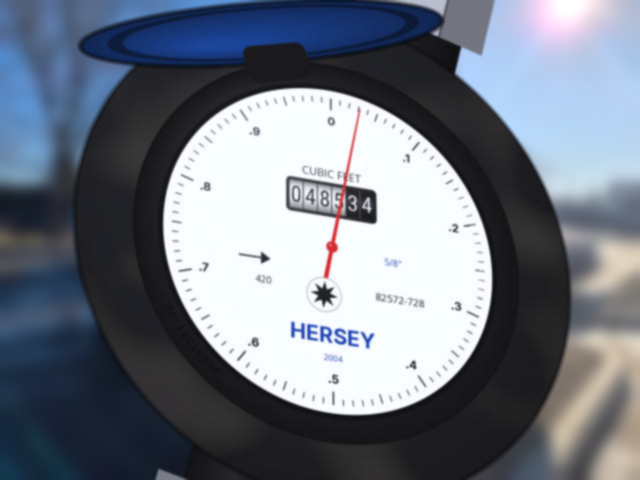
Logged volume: 48534.03 ft³
